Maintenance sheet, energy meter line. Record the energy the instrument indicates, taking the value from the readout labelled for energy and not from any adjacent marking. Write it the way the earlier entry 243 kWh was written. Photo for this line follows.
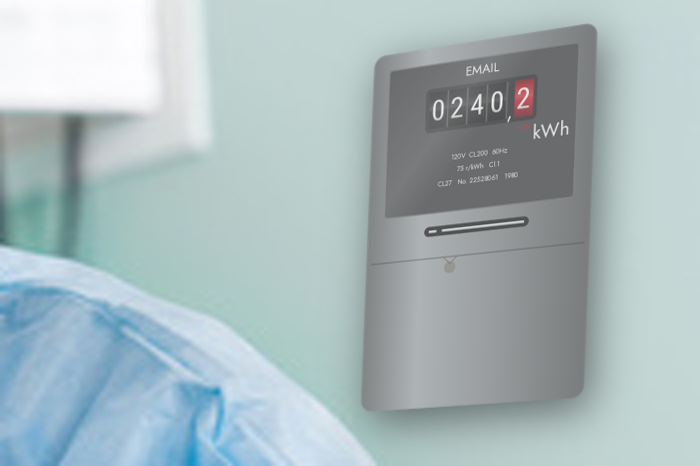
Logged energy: 240.2 kWh
